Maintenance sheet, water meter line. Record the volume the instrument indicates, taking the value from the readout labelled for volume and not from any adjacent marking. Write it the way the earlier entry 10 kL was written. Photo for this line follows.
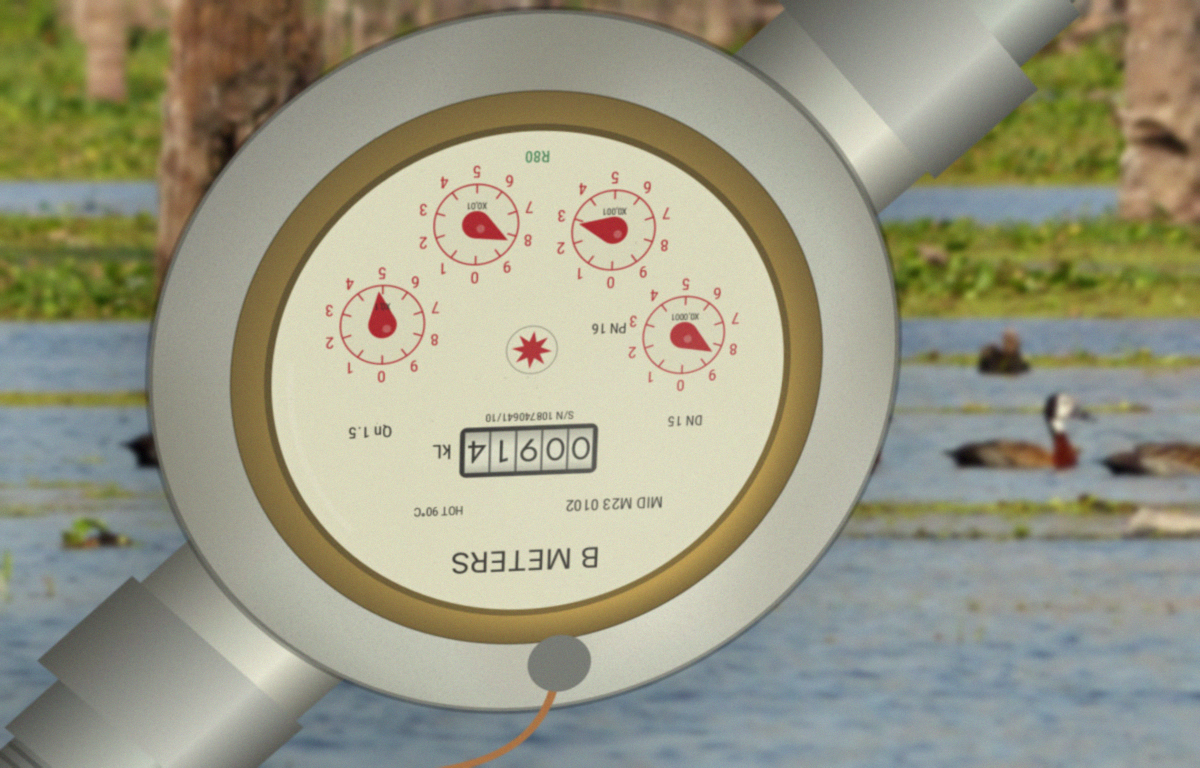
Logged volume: 914.4828 kL
